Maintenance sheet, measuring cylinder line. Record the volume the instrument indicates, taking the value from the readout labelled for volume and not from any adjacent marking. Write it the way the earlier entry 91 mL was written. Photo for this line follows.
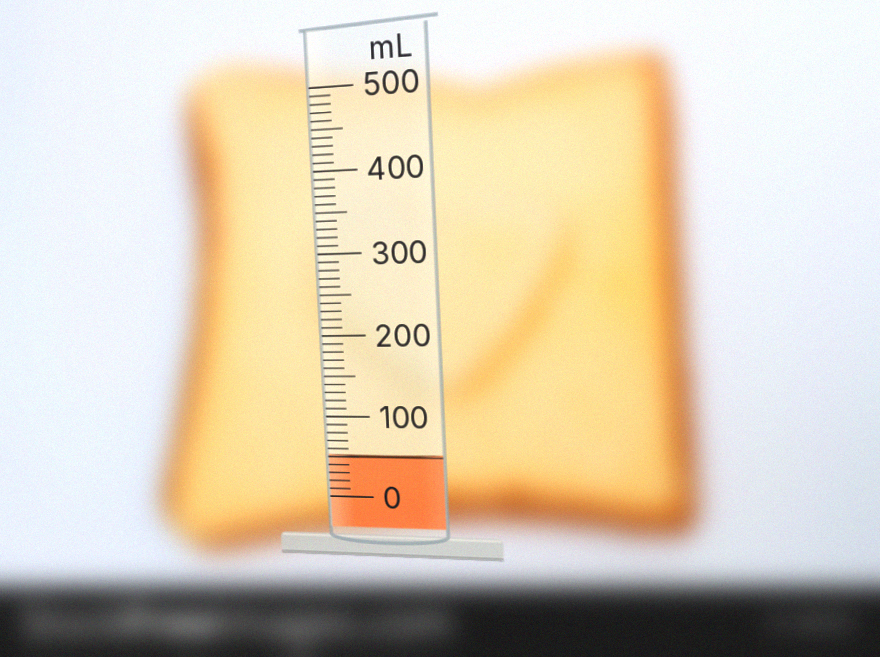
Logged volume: 50 mL
